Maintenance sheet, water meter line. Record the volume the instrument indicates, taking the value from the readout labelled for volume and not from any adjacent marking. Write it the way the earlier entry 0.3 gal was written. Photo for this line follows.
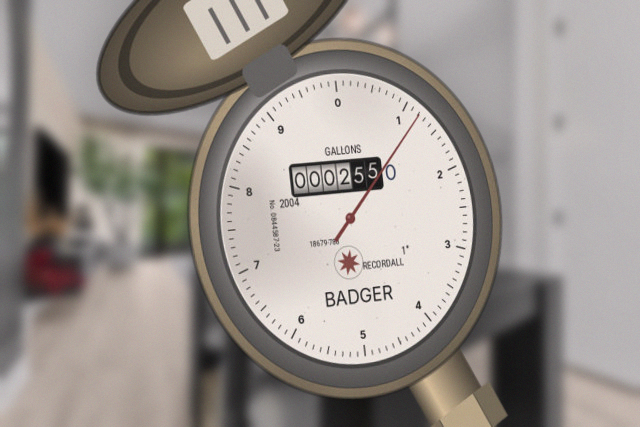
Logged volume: 2551.2 gal
